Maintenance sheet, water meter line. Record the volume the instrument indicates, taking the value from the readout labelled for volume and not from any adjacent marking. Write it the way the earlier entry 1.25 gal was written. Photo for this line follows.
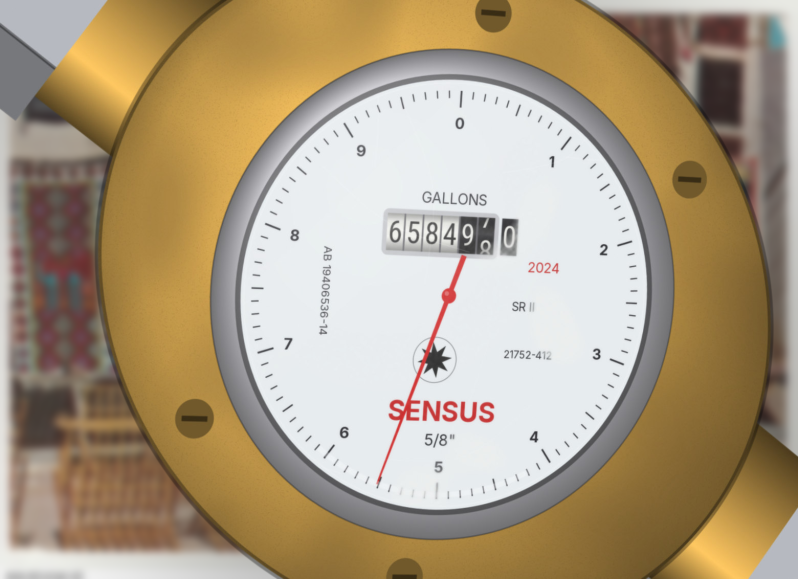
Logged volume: 6584975.5 gal
